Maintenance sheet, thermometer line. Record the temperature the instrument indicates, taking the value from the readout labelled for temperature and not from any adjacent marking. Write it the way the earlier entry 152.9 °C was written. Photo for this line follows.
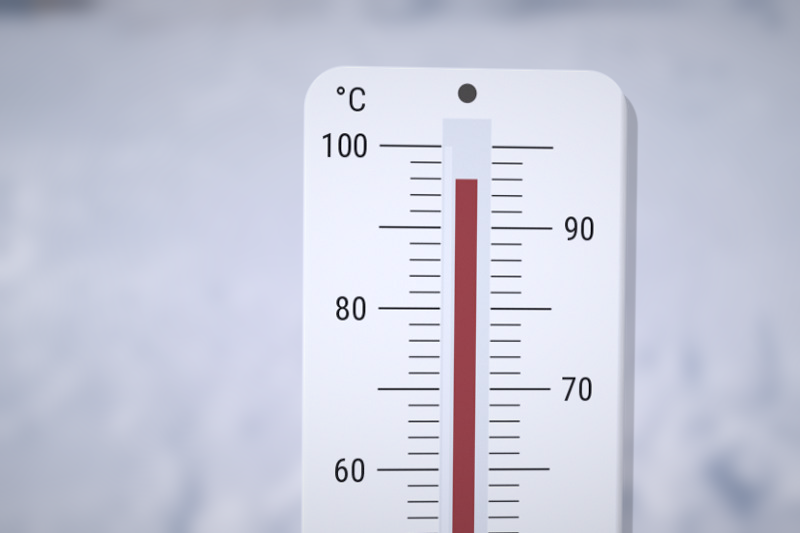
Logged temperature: 96 °C
